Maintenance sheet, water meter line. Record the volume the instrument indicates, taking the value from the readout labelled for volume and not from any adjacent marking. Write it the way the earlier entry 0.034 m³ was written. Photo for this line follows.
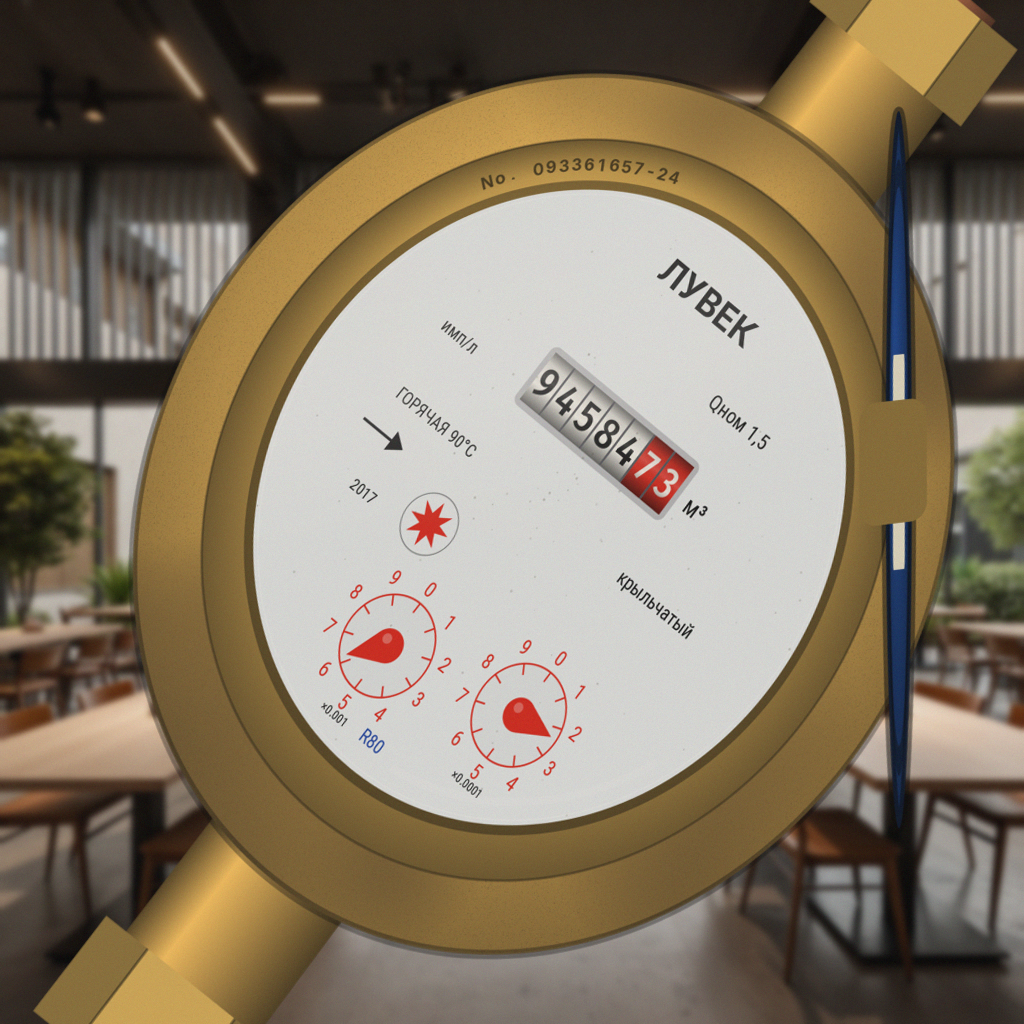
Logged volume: 94584.7362 m³
